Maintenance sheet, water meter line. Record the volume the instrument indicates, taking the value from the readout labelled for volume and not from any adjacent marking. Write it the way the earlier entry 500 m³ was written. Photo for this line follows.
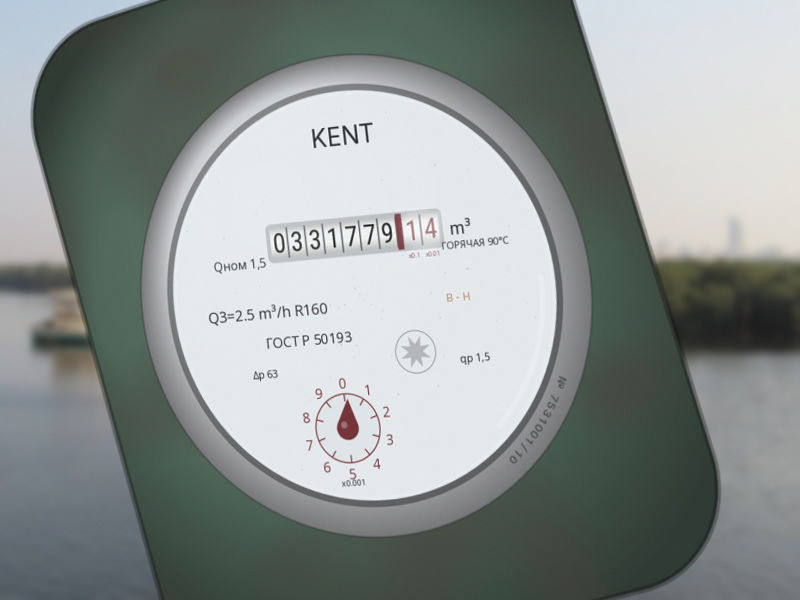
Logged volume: 331779.140 m³
